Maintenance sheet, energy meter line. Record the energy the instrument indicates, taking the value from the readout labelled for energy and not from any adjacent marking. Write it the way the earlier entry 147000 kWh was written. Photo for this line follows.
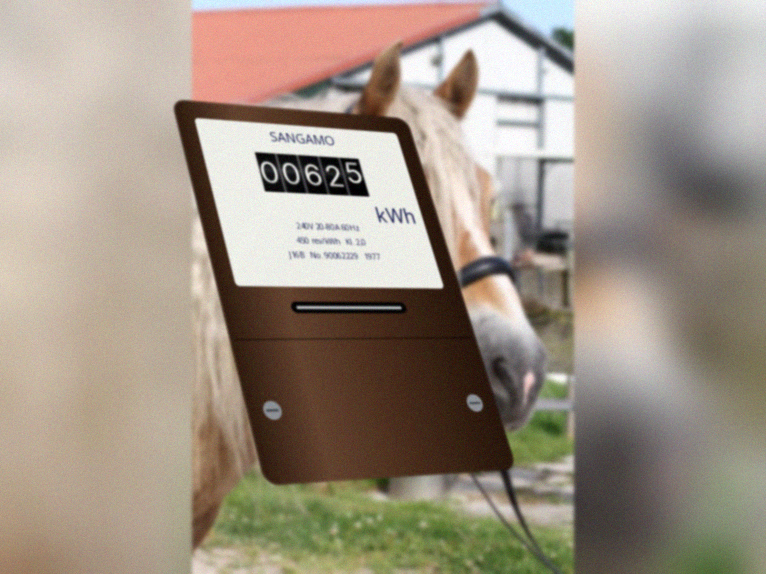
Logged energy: 625 kWh
